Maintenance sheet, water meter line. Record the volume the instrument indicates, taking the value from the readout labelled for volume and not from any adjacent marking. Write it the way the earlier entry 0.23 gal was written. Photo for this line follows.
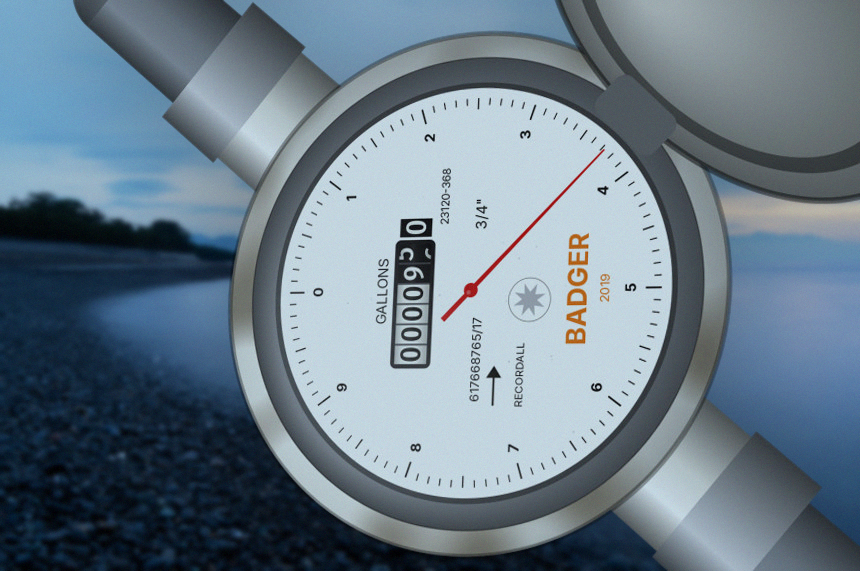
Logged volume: 953.7 gal
